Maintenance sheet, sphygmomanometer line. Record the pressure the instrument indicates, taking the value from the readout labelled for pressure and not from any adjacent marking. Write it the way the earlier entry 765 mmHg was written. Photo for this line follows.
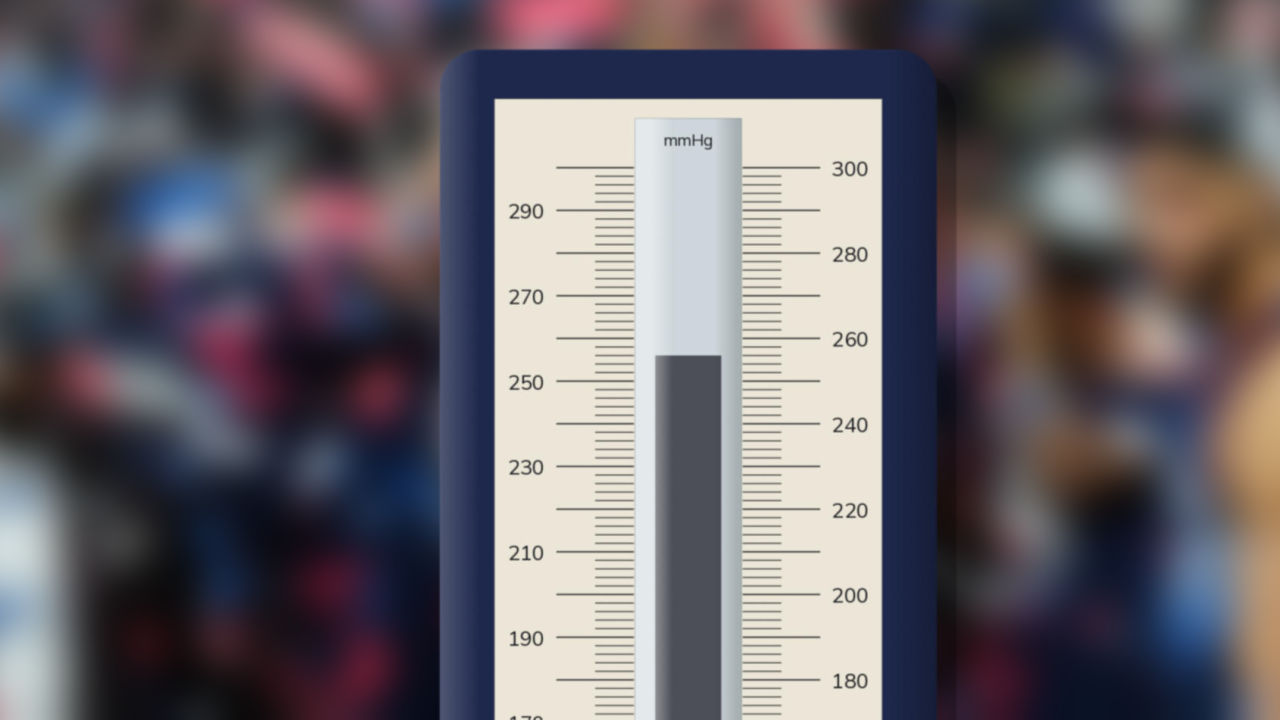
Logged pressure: 256 mmHg
